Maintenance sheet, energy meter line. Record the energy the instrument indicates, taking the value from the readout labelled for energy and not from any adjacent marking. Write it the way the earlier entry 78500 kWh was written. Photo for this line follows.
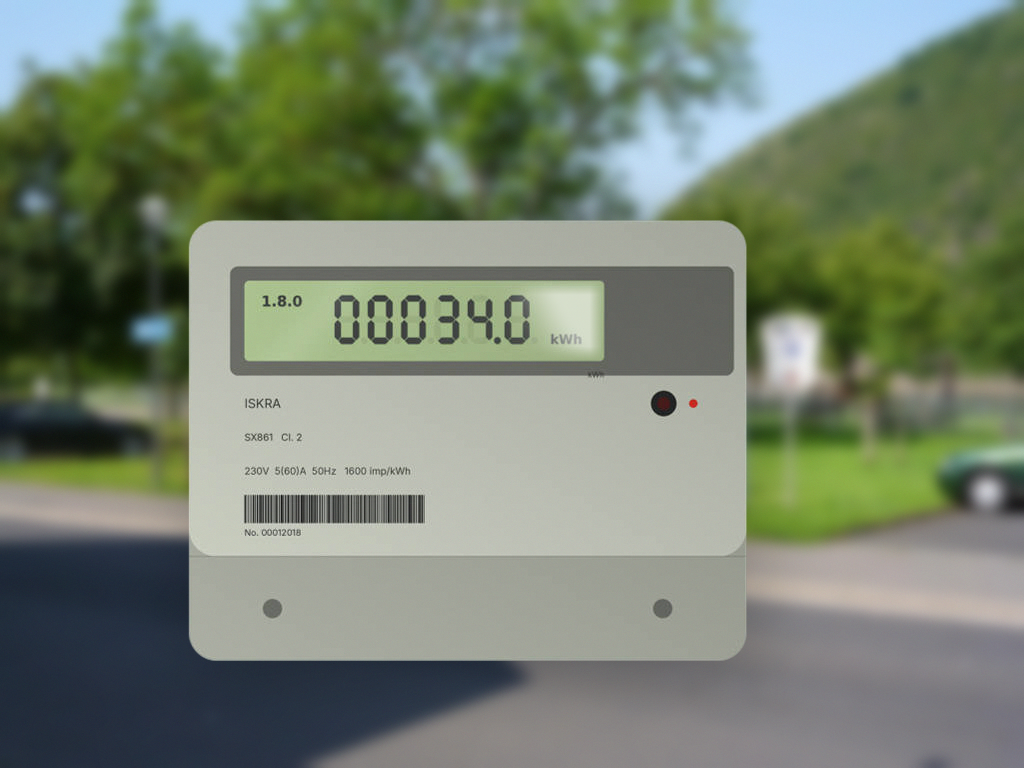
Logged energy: 34.0 kWh
